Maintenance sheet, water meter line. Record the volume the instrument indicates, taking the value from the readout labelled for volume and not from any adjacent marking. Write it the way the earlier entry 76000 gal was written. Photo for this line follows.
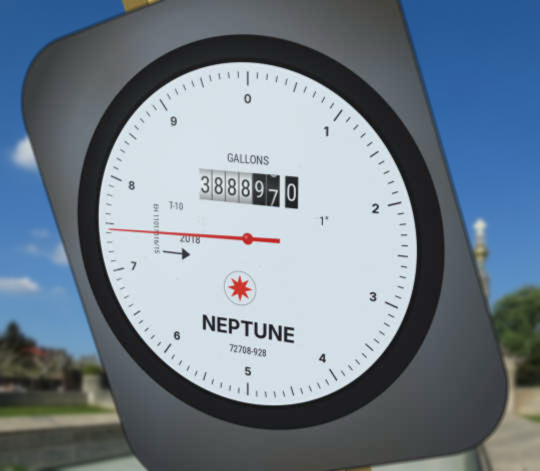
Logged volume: 3888967.4 gal
